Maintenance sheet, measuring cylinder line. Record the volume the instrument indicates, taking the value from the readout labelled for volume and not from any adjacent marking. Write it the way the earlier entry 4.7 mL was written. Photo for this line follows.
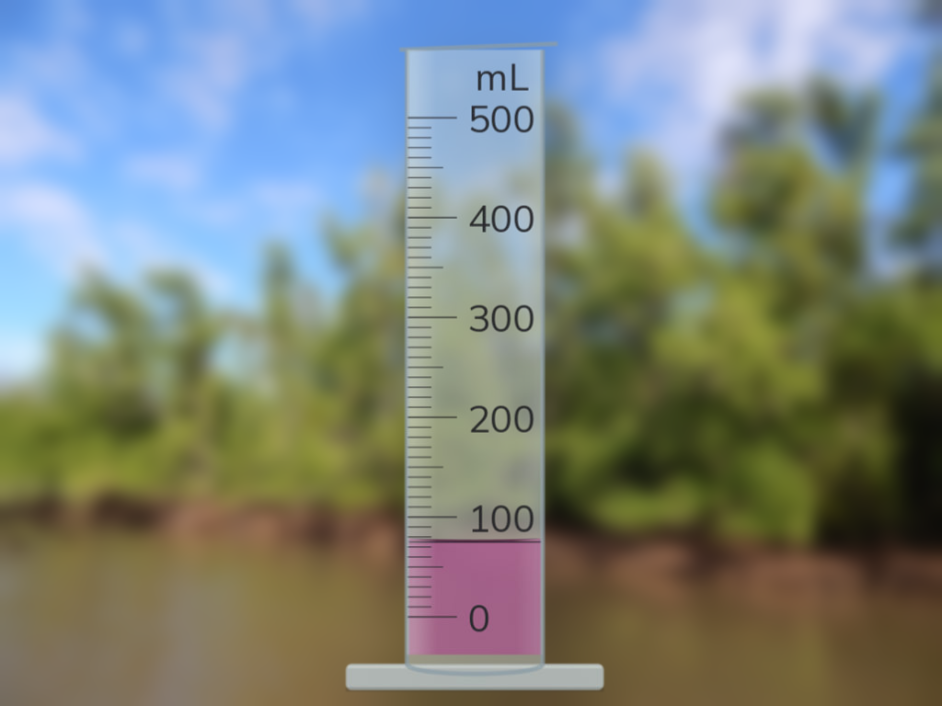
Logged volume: 75 mL
